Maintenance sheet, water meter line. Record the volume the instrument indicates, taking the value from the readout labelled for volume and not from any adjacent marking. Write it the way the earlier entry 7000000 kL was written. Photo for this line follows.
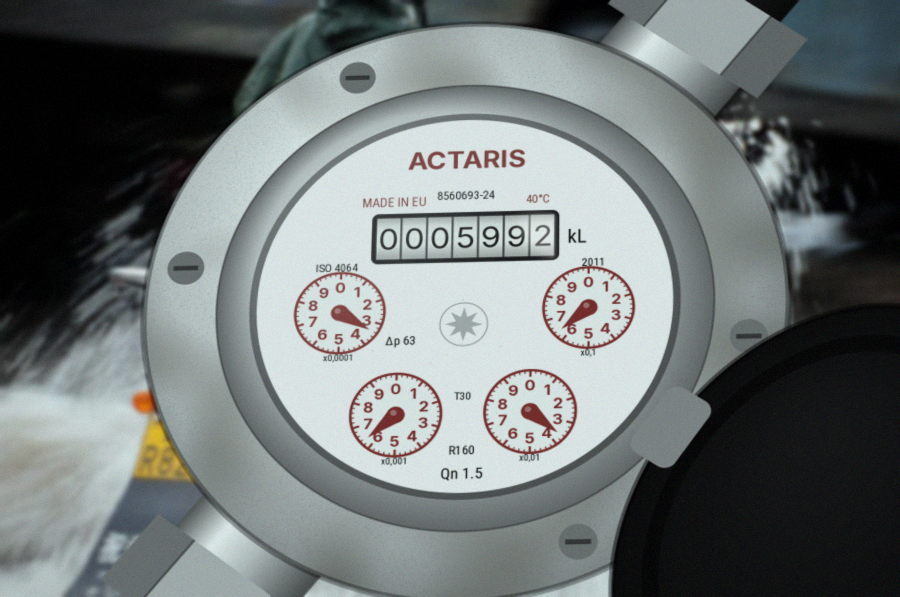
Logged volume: 5992.6363 kL
